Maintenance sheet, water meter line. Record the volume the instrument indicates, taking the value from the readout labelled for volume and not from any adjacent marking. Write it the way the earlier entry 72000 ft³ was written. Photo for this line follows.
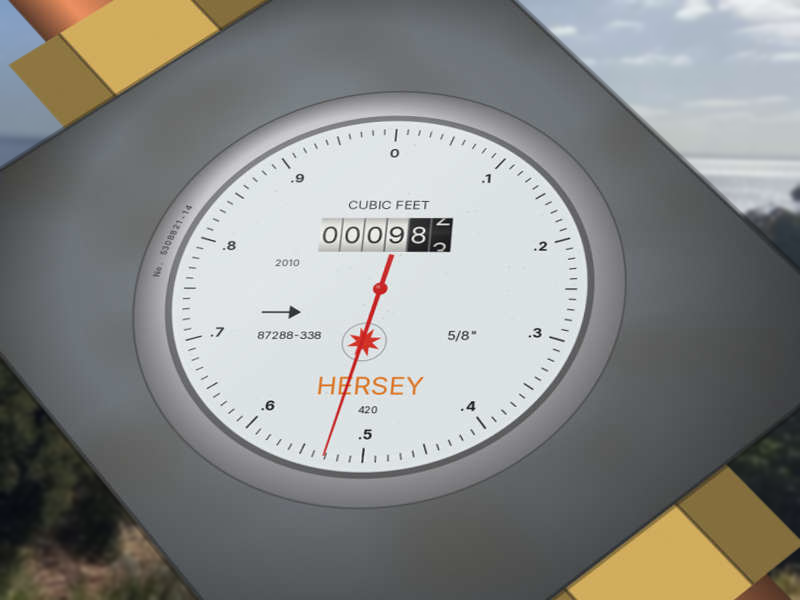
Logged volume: 982.53 ft³
